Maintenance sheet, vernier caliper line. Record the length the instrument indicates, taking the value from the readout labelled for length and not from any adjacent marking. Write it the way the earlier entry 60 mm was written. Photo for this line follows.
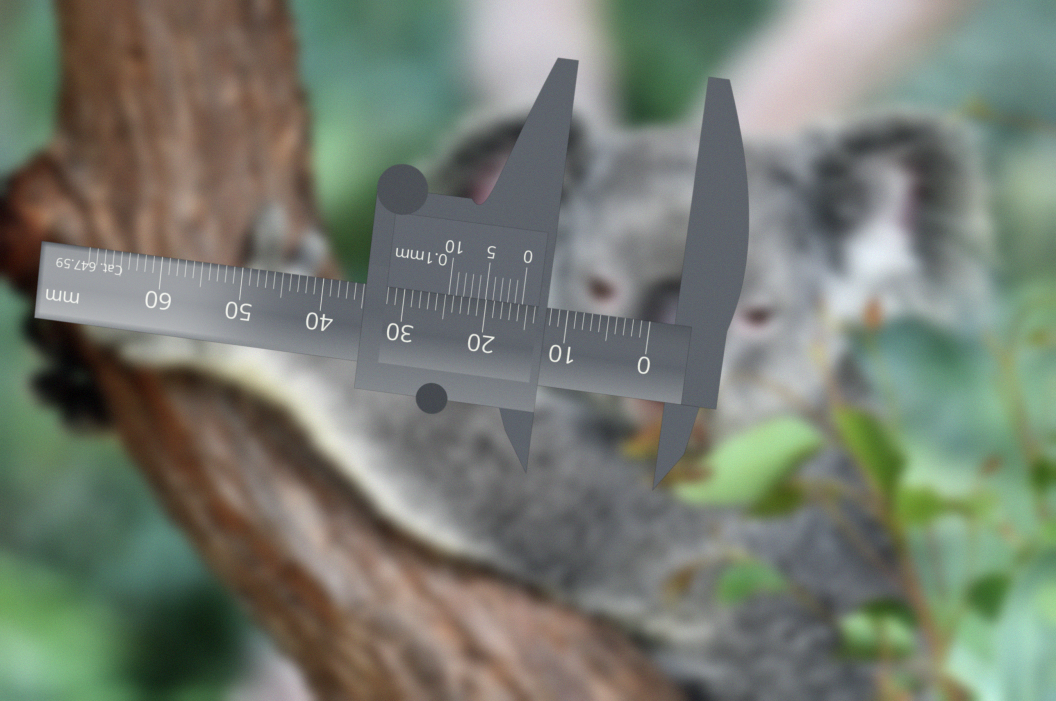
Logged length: 15.6 mm
